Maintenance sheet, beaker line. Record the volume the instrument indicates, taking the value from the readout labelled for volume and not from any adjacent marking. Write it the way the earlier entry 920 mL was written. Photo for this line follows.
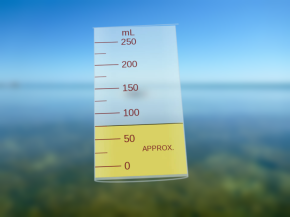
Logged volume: 75 mL
